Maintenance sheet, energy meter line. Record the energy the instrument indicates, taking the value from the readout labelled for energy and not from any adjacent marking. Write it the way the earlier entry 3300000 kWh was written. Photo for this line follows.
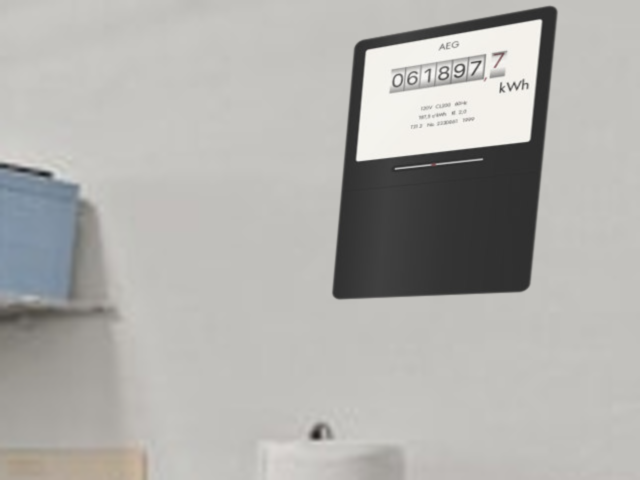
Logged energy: 61897.7 kWh
